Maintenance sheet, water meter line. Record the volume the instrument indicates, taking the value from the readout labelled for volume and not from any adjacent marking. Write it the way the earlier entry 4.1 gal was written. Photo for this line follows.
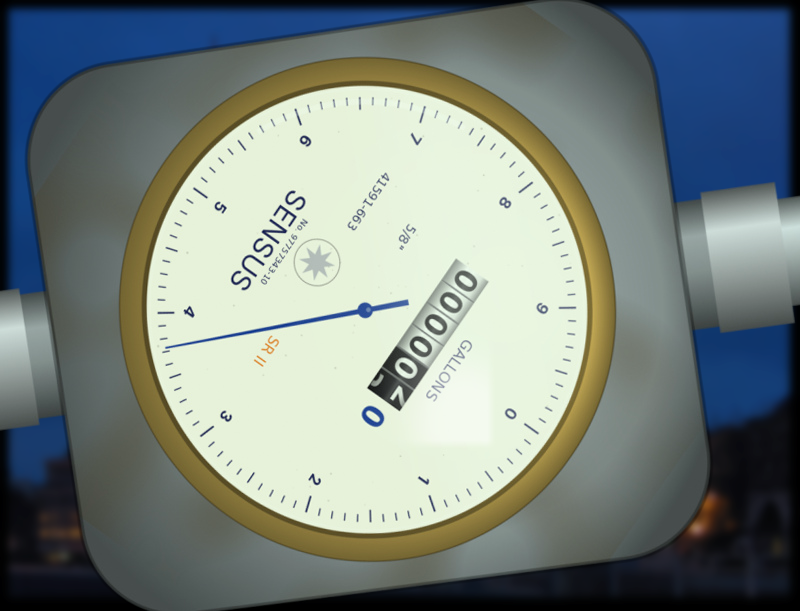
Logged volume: 23.7 gal
